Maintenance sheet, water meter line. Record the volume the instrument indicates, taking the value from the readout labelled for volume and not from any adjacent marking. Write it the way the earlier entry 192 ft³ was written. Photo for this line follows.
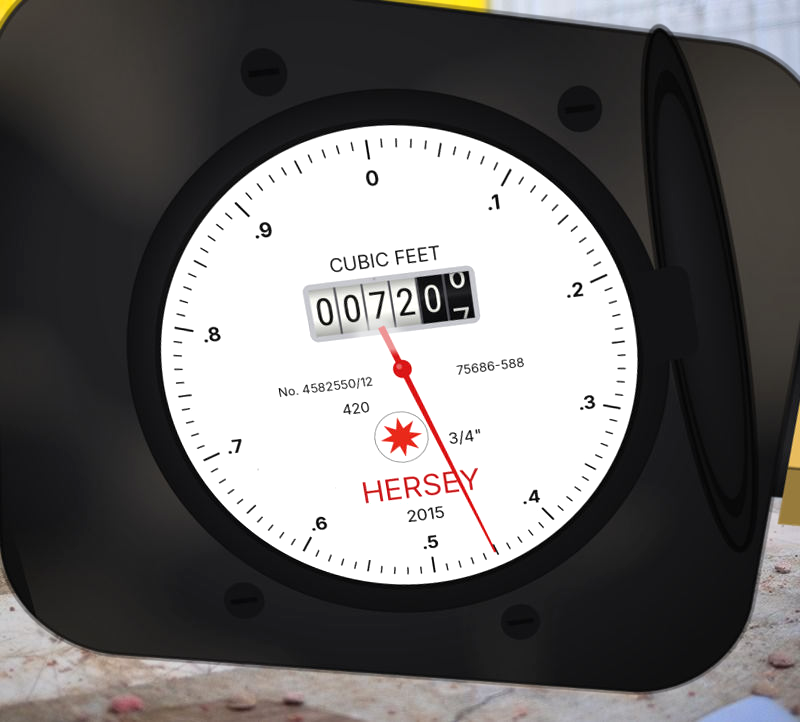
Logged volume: 7206.45 ft³
